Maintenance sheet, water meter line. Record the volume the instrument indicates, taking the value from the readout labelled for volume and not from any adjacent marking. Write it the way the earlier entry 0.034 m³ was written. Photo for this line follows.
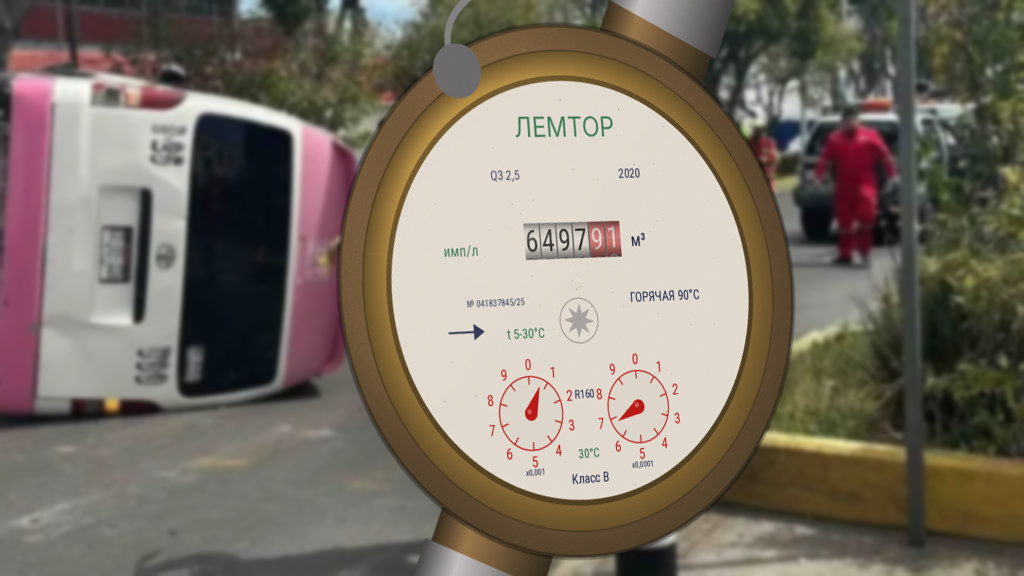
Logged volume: 6497.9106 m³
